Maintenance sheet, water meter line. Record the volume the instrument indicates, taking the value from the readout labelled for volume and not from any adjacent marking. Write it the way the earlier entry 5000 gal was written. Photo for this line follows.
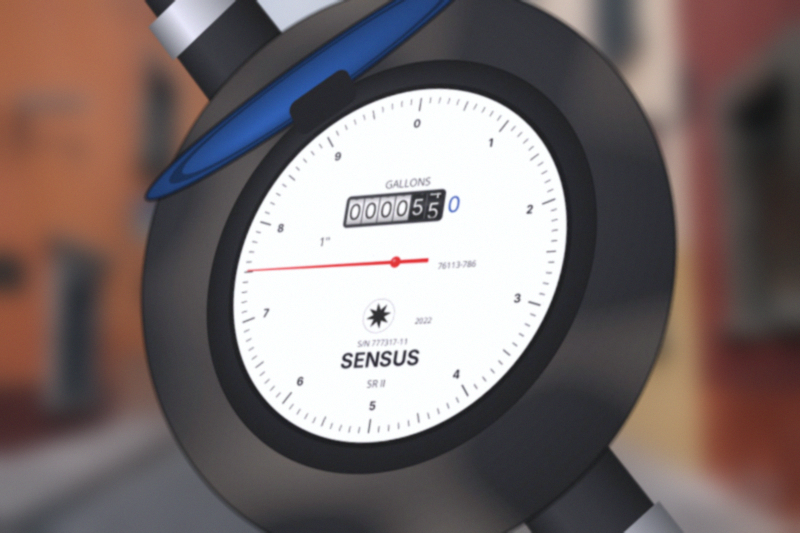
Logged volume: 547.5 gal
